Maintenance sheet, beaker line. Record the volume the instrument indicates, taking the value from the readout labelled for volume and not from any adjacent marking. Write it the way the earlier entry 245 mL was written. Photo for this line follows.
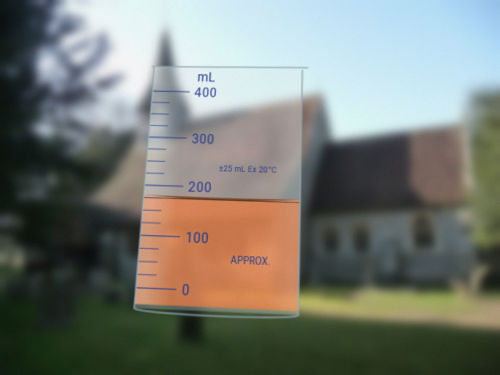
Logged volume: 175 mL
